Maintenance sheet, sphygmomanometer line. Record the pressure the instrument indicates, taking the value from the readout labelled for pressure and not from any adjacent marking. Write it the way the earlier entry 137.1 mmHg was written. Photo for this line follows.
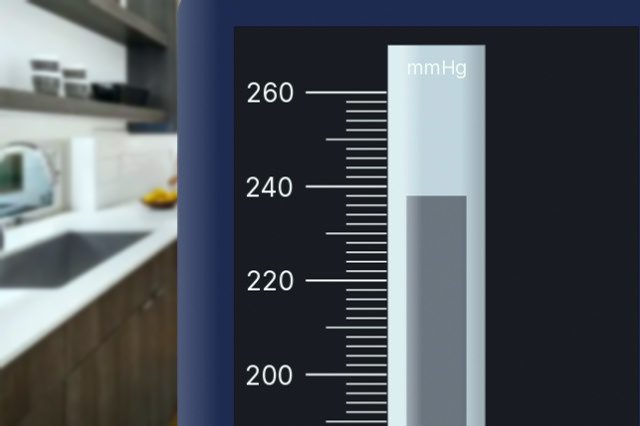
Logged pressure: 238 mmHg
